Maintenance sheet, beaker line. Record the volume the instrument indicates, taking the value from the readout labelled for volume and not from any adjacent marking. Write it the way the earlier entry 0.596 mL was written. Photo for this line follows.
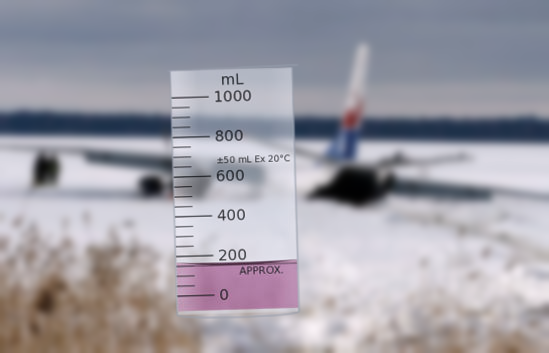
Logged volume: 150 mL
